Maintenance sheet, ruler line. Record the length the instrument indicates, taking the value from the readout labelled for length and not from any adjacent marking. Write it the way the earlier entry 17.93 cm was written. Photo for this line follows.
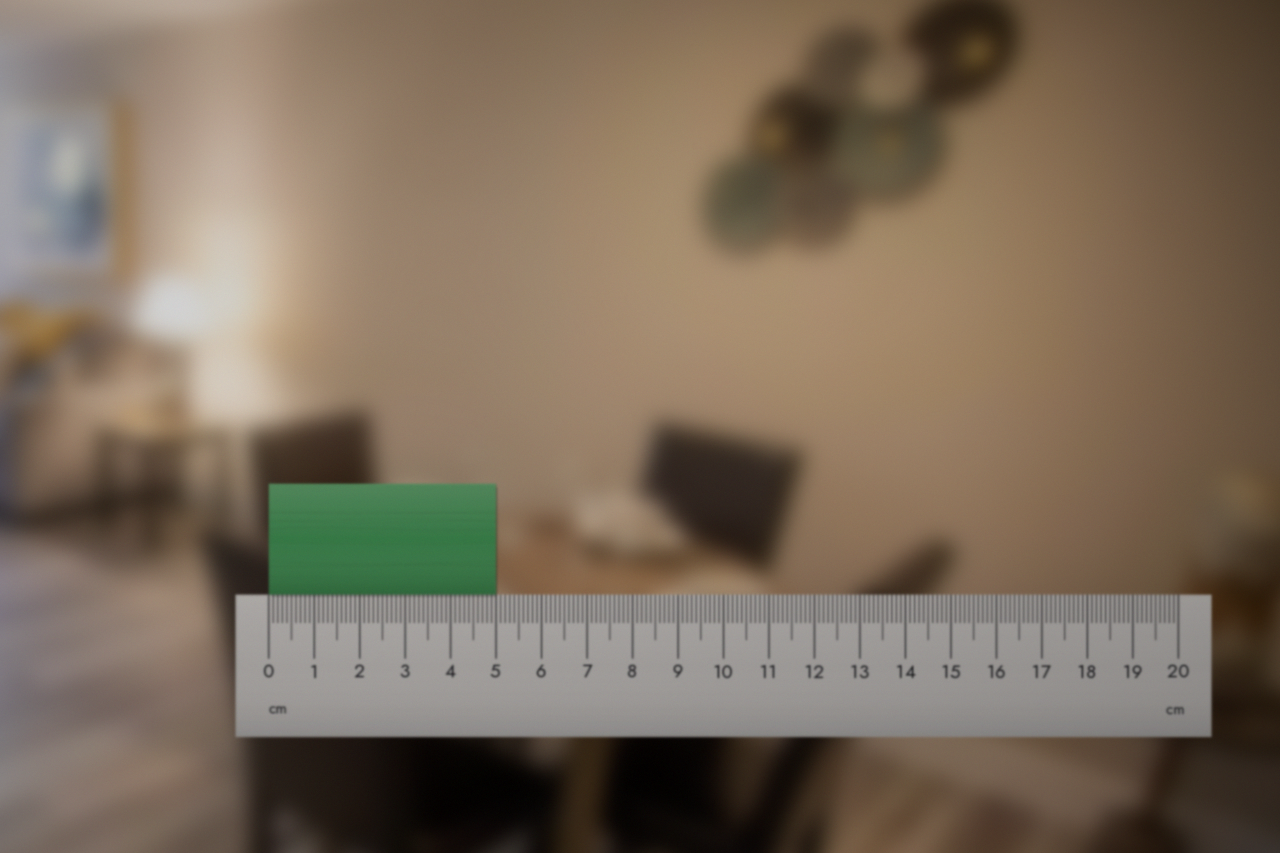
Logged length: 5 cm
